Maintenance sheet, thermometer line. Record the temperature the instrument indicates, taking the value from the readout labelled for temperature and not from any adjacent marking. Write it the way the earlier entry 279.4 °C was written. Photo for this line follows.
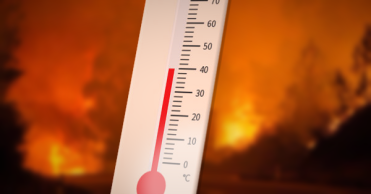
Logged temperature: 40 °C
